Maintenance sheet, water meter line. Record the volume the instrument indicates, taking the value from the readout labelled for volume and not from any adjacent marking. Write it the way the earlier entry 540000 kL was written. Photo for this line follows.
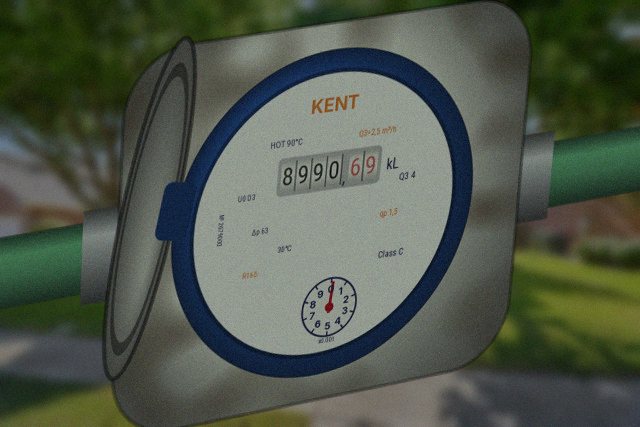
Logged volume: 8990.690 kL
